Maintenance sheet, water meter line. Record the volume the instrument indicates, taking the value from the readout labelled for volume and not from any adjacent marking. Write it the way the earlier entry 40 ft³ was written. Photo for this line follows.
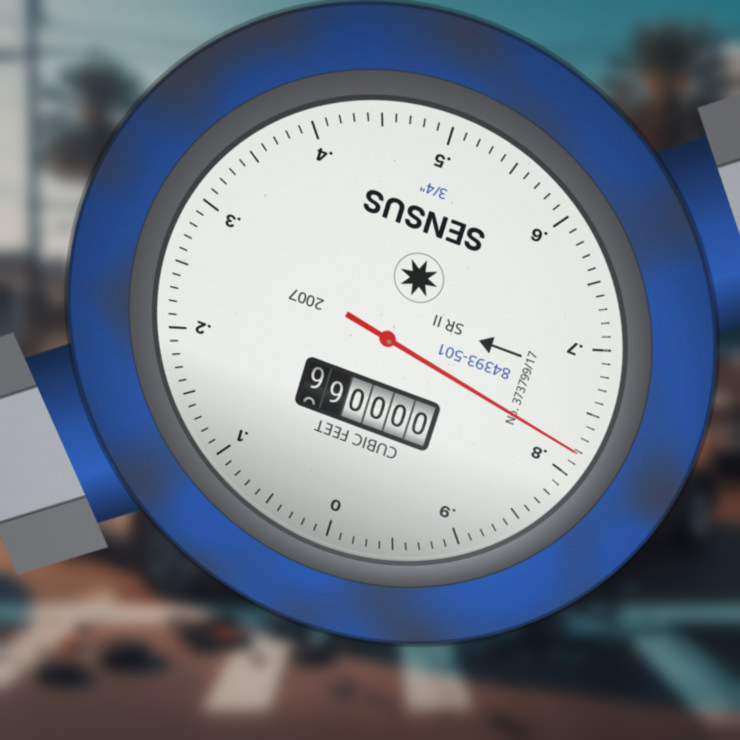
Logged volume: 65.78 ft³
